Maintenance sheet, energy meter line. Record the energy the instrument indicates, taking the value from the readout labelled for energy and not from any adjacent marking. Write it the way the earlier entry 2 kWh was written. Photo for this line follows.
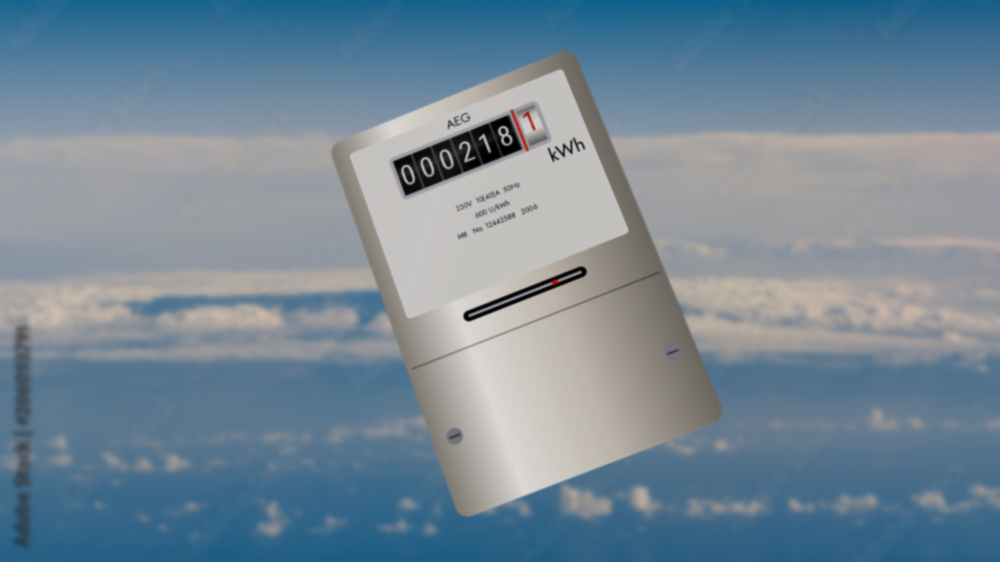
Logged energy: 218.1 kWh
